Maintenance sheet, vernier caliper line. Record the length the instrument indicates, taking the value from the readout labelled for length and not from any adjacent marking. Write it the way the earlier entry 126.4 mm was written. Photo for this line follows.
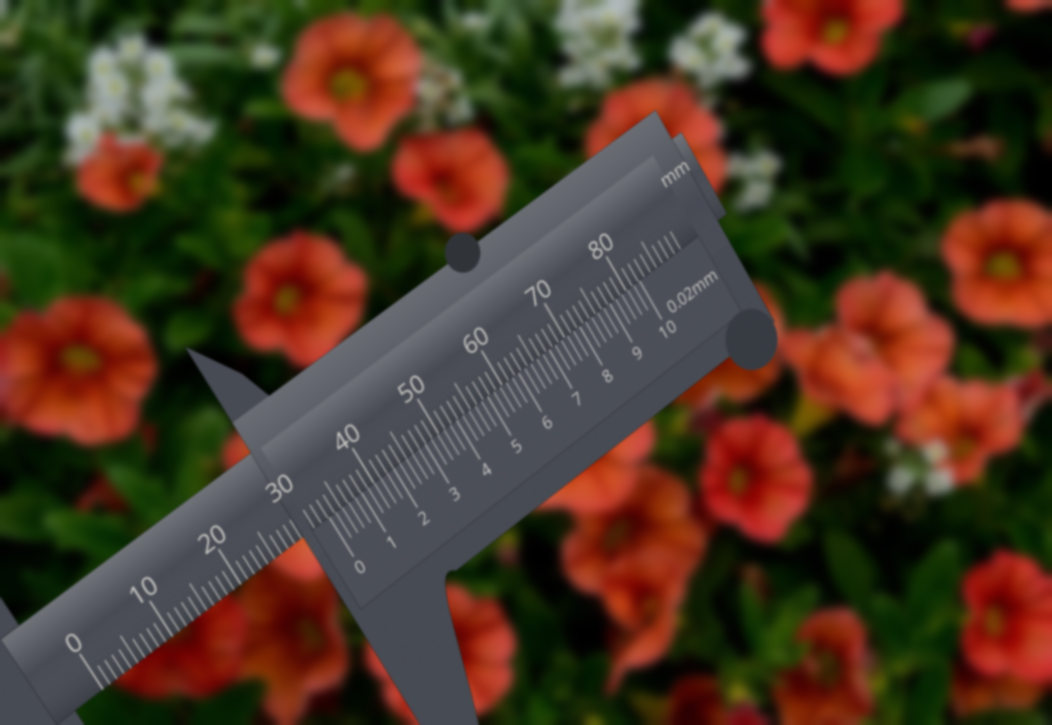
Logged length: 33.2 mm
